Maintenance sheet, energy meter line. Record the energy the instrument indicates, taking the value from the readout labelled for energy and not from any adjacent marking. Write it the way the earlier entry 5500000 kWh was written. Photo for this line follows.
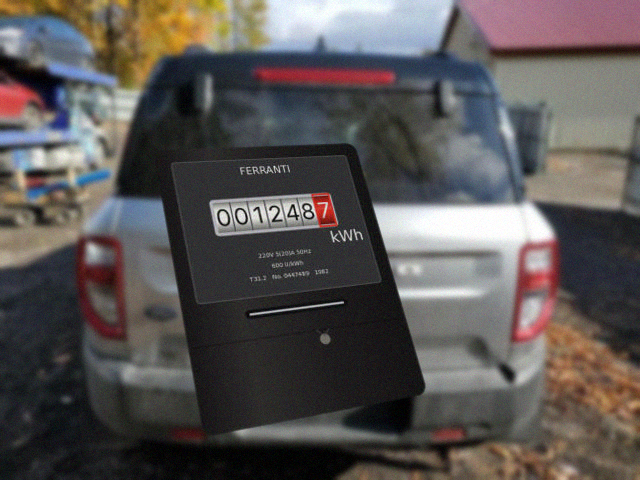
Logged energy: 1248.7 kWh
